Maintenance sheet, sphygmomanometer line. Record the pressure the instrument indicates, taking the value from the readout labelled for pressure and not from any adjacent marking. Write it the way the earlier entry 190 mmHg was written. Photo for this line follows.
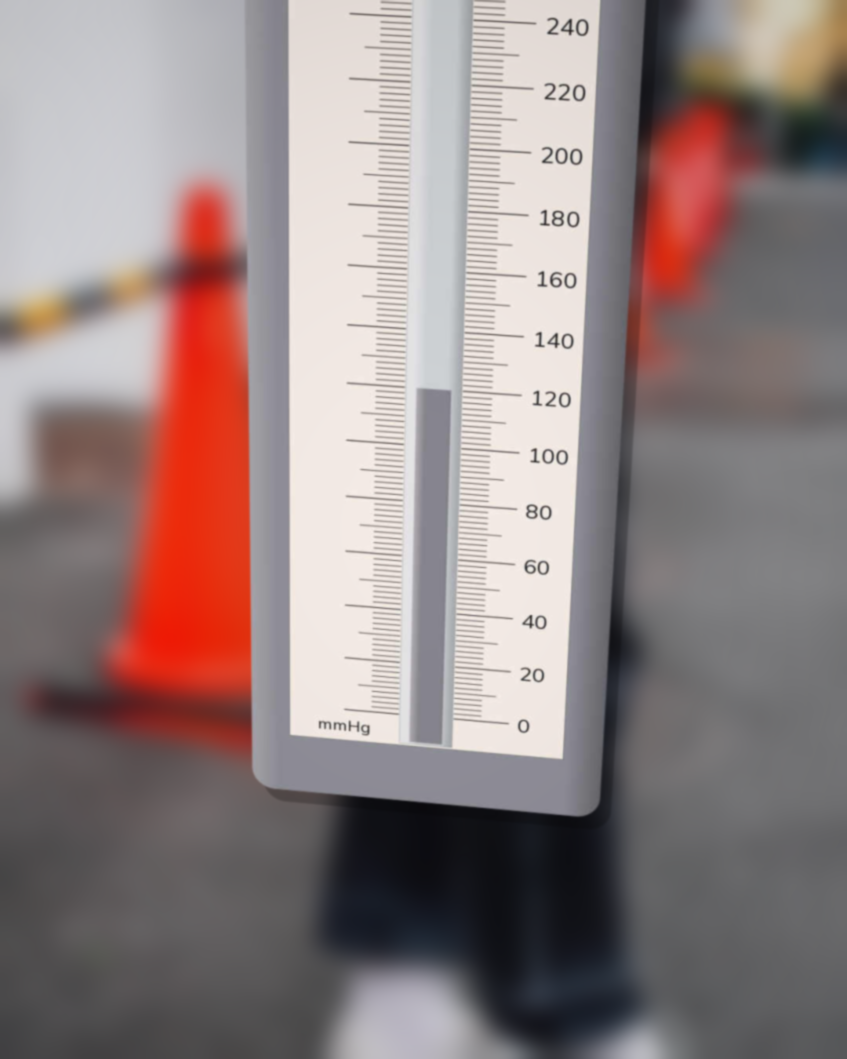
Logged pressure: 120 mmHg
